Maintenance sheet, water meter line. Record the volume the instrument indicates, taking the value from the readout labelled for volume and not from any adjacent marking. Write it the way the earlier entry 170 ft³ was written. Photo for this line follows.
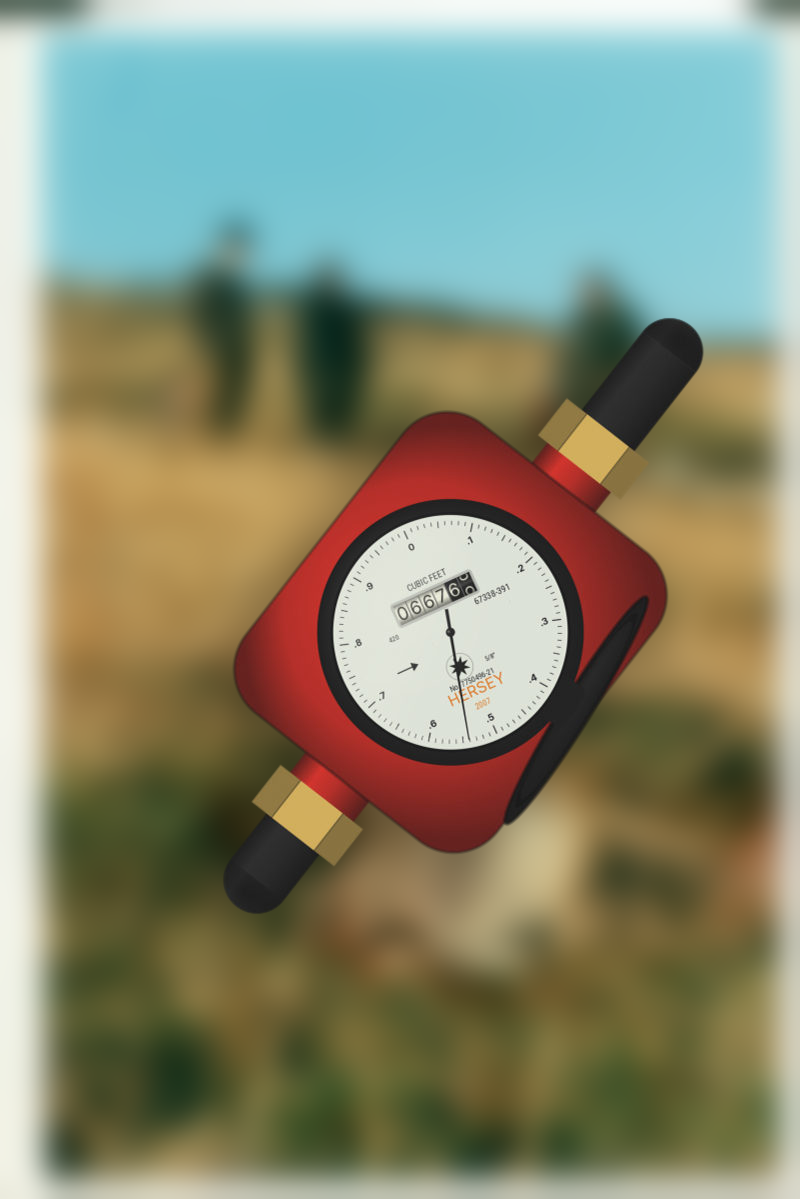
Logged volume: 66768.54 ft³
